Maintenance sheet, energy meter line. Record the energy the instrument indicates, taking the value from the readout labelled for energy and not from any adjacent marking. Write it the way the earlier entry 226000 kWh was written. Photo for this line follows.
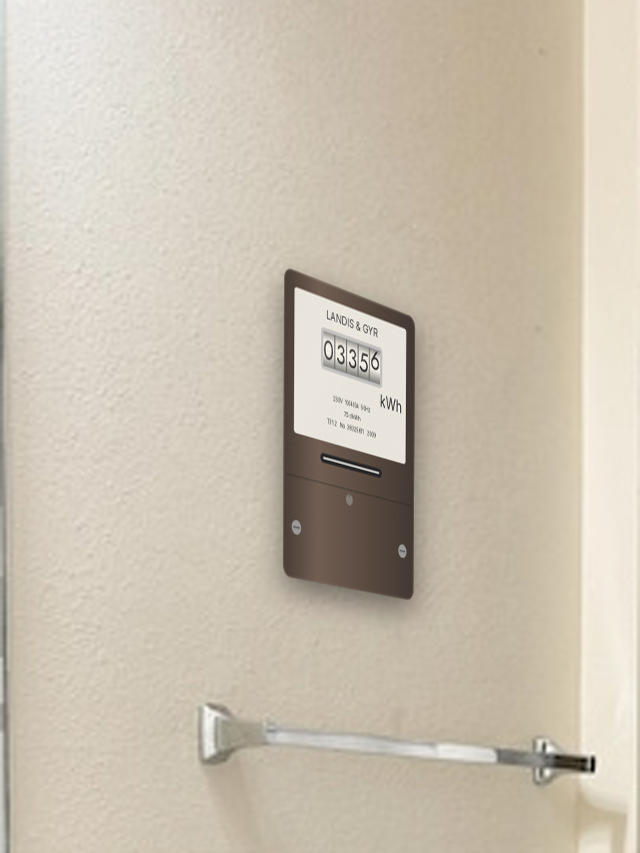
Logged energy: 3356 kWh
